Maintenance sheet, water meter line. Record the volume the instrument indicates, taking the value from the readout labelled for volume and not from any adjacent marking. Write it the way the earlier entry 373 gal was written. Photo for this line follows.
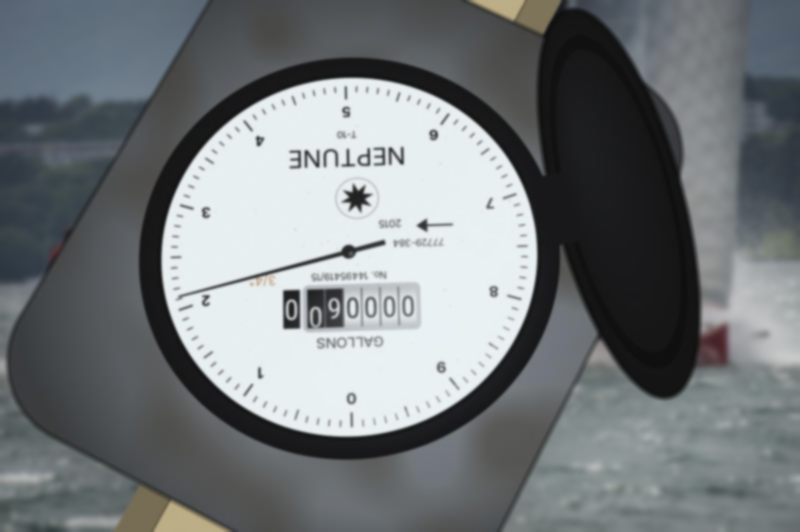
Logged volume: 602.1 gal
